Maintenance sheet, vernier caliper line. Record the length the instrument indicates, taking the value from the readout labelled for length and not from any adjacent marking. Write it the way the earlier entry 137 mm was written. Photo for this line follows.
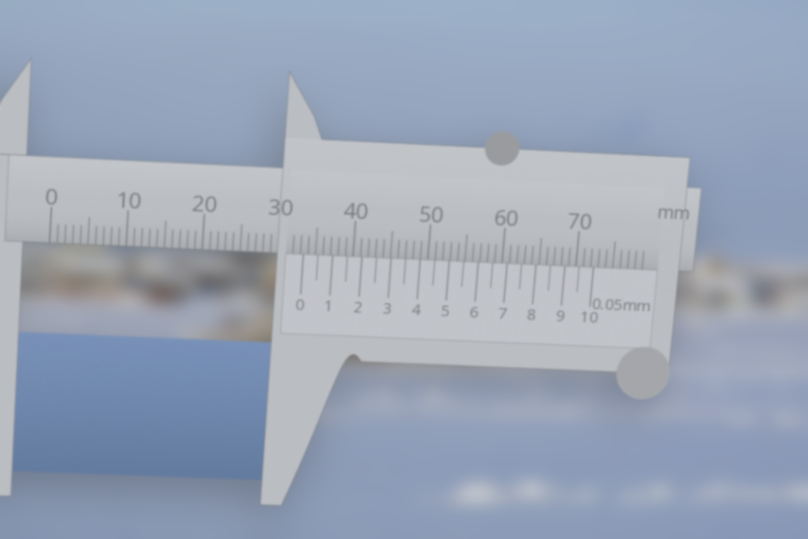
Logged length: 33.4 mm
